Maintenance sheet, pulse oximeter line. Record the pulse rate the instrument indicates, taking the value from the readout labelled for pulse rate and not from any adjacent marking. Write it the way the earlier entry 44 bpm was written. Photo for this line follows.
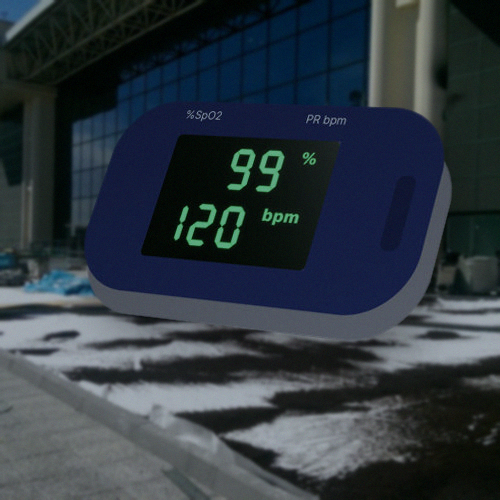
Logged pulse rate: 120 bpm
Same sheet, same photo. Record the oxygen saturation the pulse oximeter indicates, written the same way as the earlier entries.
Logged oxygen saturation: 99 %
